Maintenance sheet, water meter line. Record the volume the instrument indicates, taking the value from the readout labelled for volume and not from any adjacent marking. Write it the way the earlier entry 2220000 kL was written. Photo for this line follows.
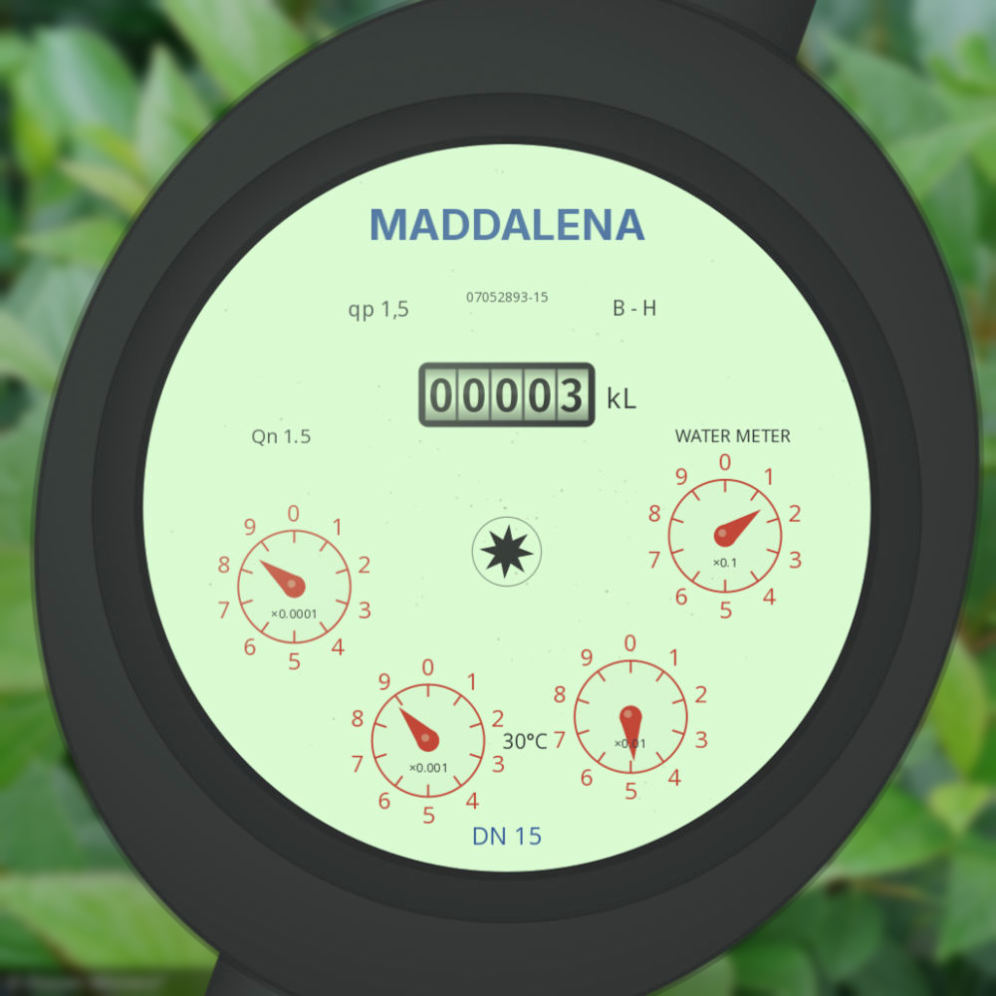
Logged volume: 3.1488 kL
